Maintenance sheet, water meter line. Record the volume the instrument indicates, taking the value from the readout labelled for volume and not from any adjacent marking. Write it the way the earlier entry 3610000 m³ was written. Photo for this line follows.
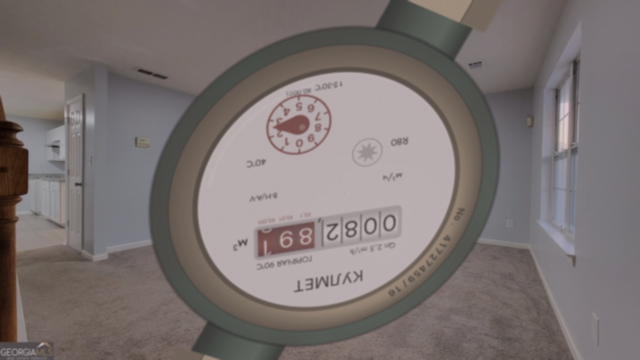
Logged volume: 82.8912 m³
